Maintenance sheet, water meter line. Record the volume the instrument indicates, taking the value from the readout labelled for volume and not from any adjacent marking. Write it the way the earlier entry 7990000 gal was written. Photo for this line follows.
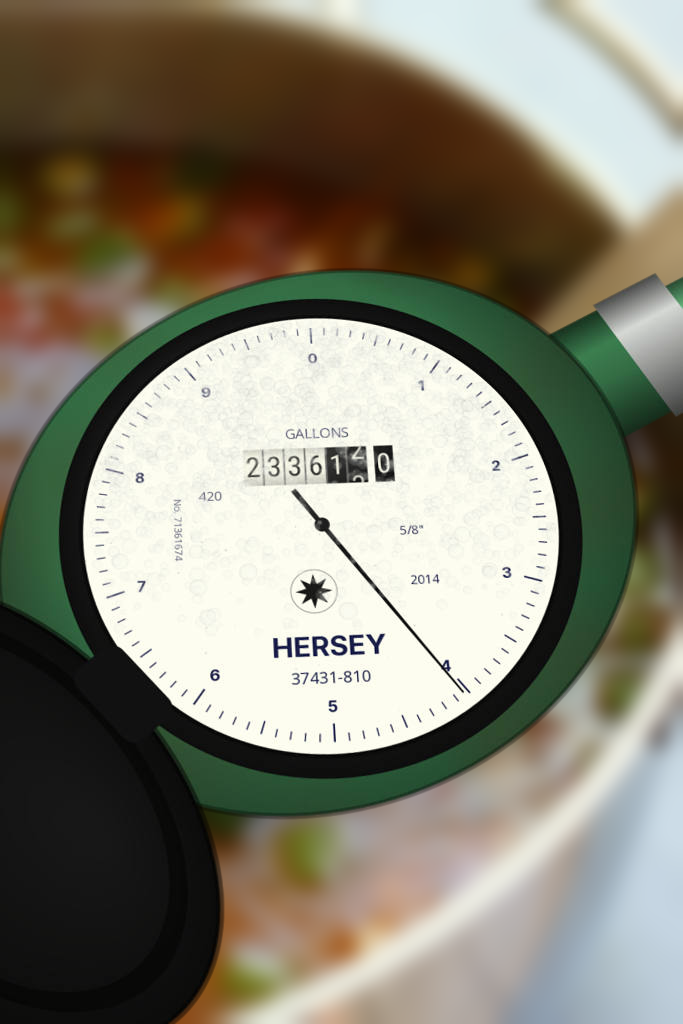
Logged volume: 2336124.0 gal
